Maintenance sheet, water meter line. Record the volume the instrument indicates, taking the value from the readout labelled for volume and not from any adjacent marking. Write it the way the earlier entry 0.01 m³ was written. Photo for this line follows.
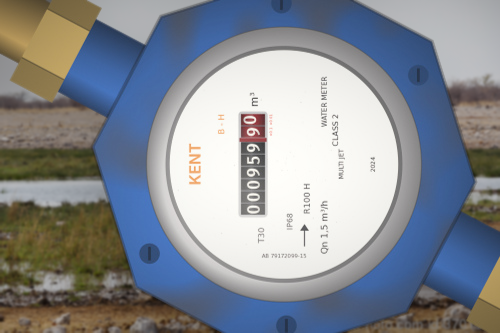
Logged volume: 959.90 m³
